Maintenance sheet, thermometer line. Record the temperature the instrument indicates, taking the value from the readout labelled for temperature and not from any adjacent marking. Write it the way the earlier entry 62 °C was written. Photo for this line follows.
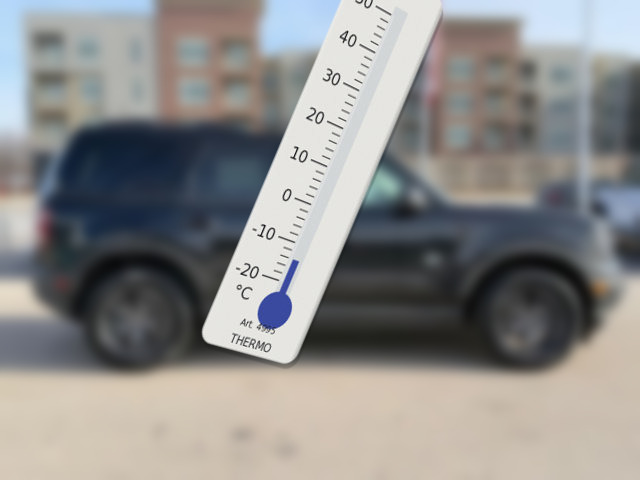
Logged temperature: -14 °C
